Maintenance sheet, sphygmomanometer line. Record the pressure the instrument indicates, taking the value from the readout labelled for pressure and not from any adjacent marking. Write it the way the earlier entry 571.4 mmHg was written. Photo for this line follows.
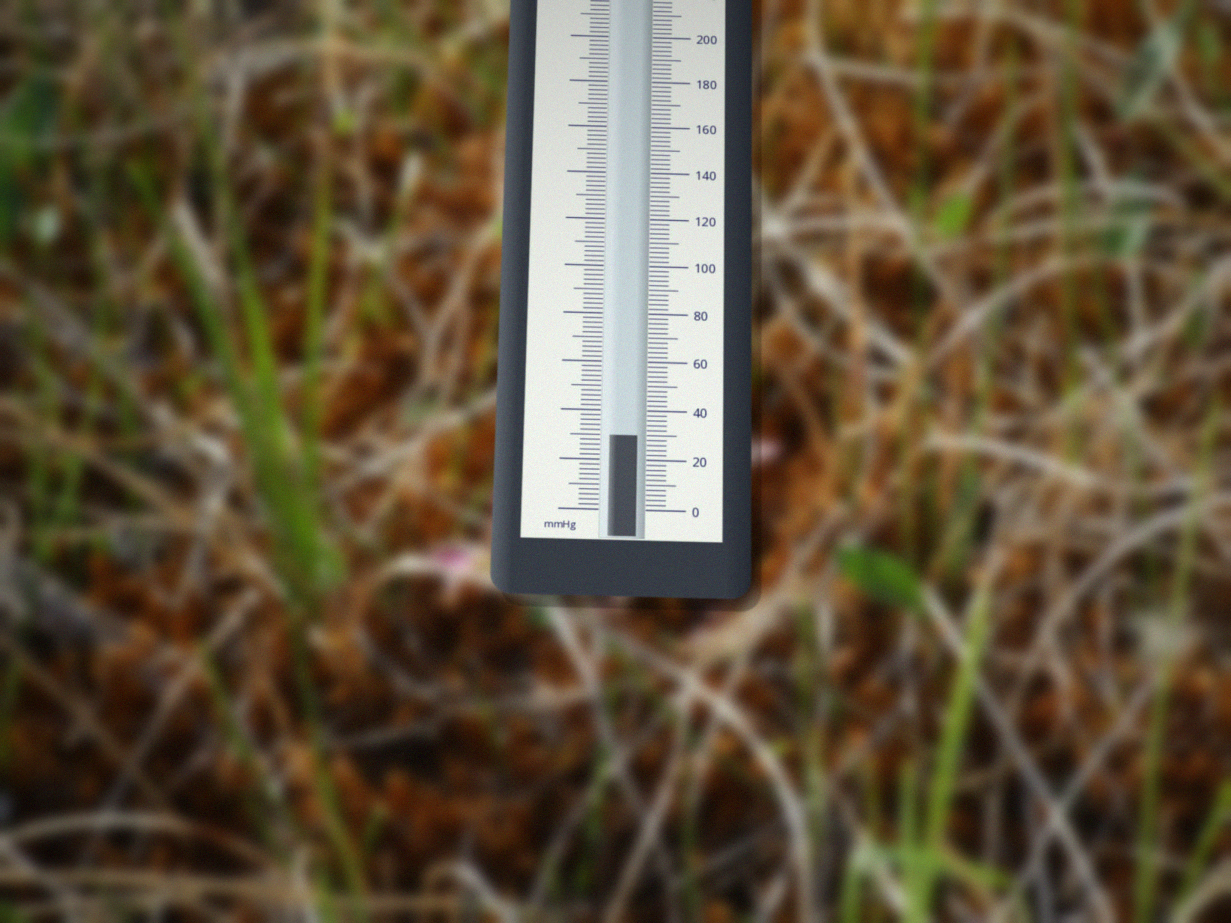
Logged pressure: 30 mmHg
